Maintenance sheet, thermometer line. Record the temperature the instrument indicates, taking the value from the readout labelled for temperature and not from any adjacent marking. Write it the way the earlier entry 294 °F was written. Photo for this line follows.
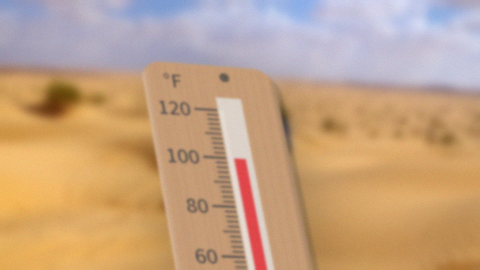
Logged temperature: 100 °F
